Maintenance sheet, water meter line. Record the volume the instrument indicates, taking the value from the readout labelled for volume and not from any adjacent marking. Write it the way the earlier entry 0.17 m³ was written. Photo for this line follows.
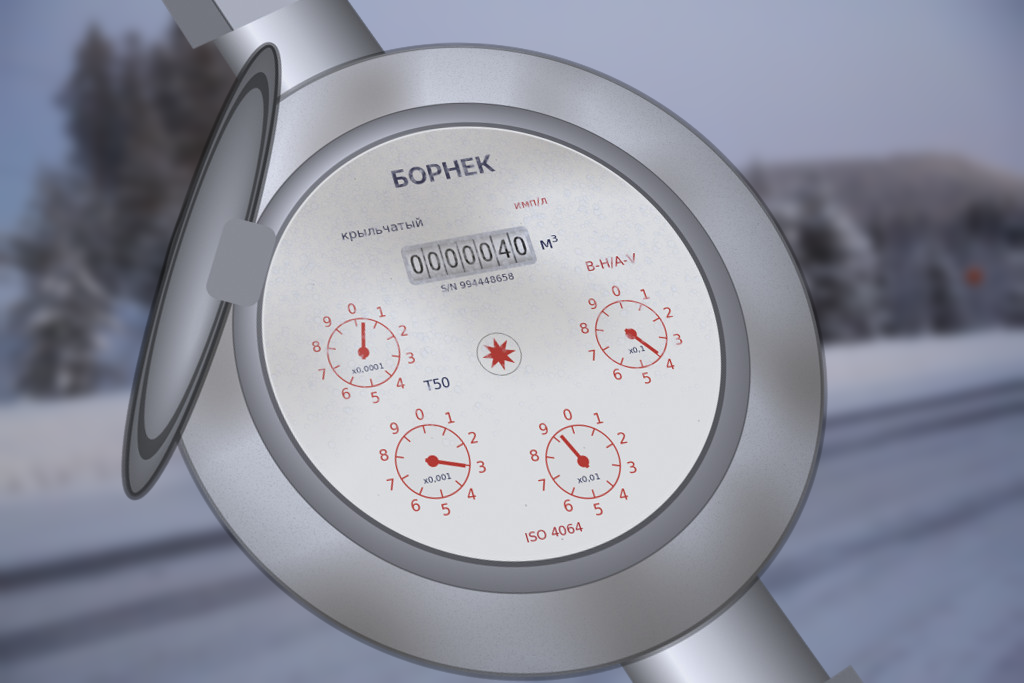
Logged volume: 40.3930 m³
